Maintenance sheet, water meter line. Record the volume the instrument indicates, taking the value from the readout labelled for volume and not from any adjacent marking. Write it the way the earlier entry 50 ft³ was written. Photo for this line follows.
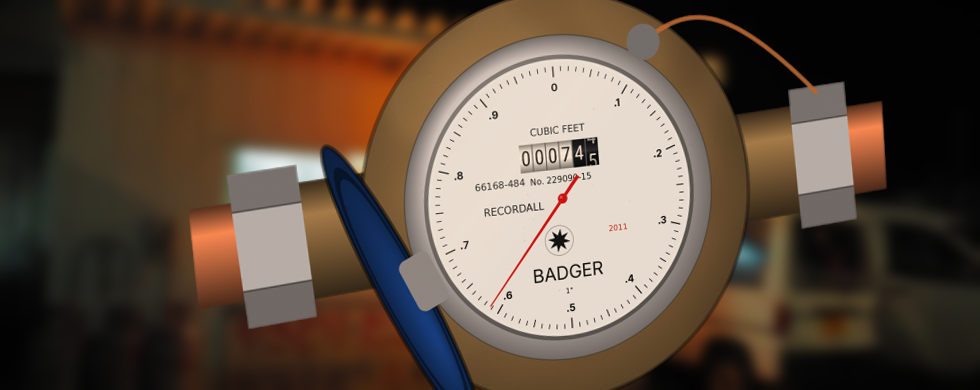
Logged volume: 744.61 ft³
